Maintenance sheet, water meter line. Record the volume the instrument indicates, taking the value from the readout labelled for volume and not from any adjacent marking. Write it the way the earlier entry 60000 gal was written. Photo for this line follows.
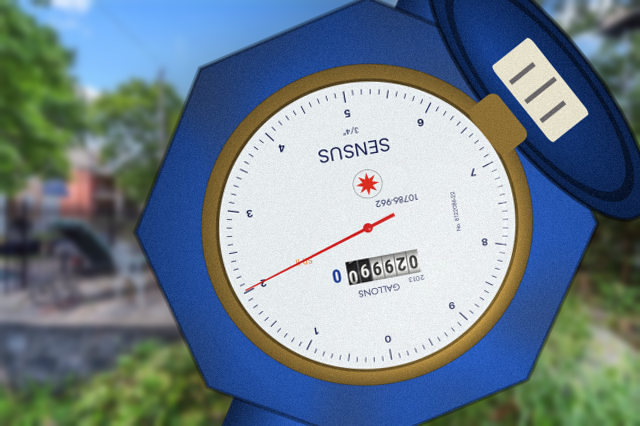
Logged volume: 299902.0 gal
